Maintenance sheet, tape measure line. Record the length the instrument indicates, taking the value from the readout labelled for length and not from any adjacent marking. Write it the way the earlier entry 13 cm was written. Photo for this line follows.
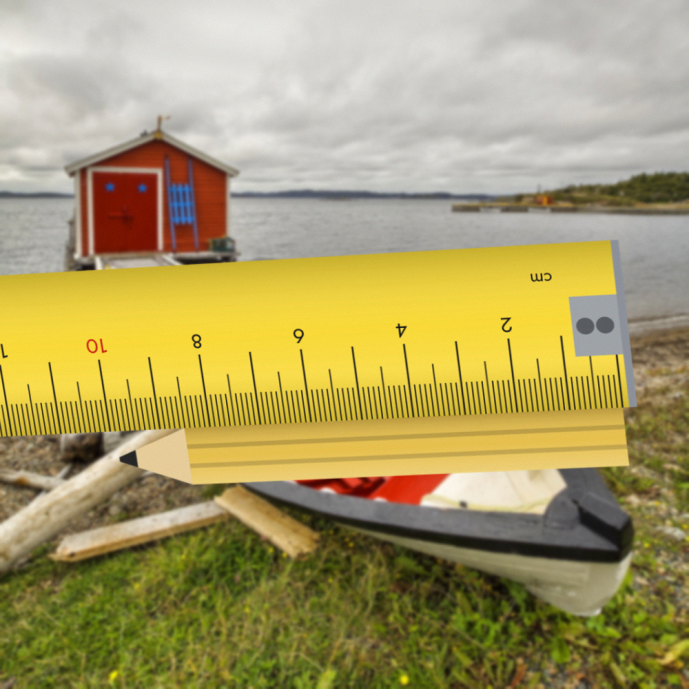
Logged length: 9.9 cm
